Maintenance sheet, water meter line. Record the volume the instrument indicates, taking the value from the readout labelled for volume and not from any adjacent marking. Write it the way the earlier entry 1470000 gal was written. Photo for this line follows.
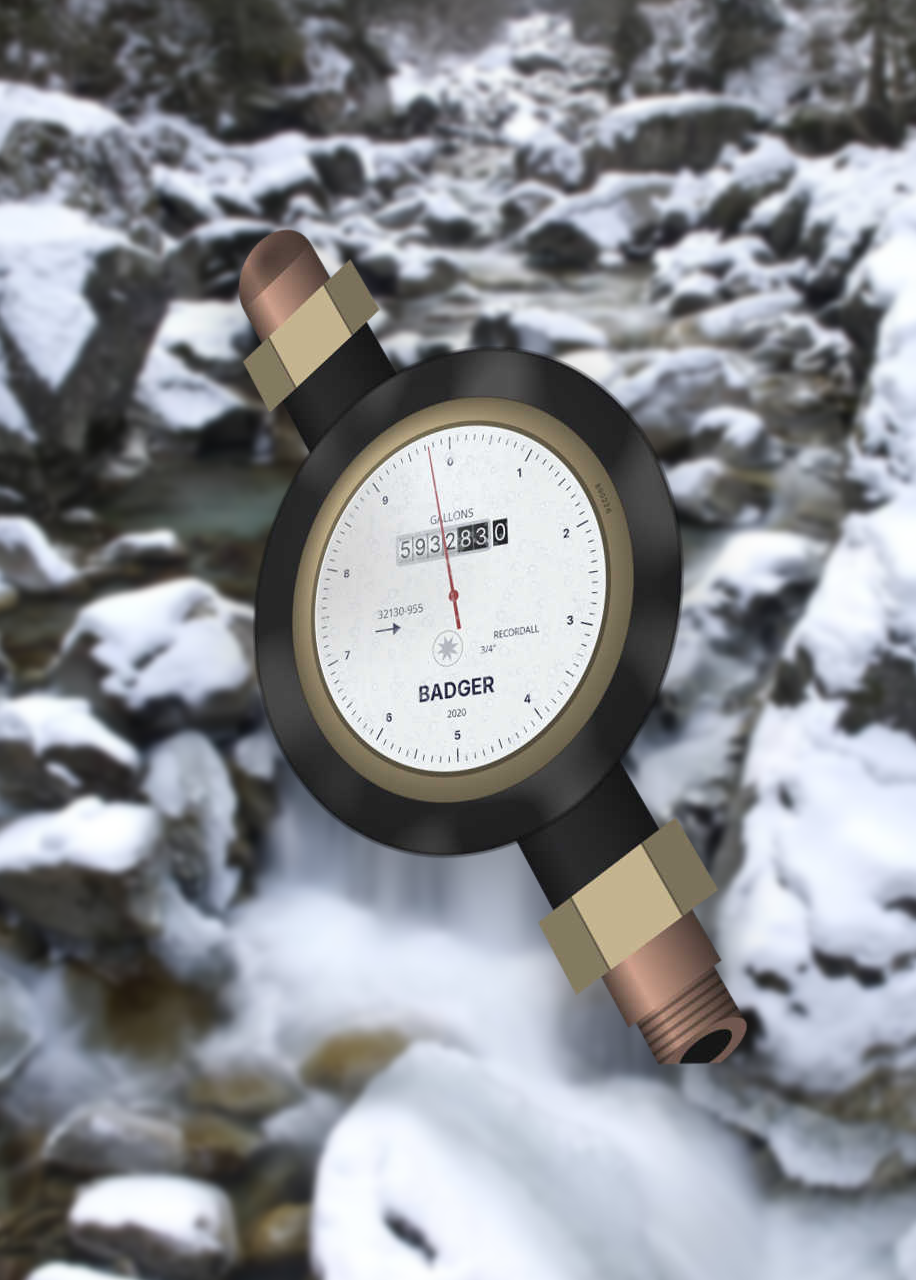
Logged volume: 5932829.7 gal
